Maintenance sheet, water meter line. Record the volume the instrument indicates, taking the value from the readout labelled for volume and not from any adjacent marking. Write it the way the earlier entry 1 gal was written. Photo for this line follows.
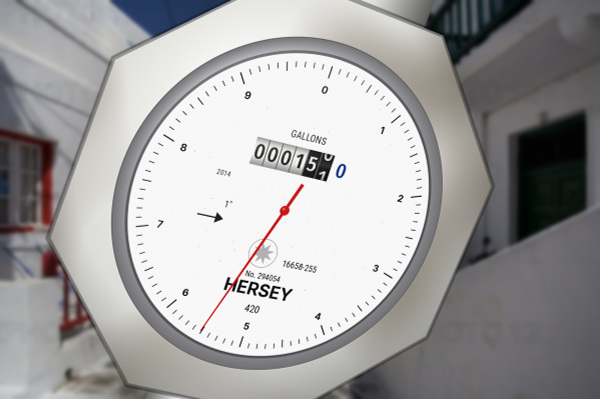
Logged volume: 1505.5 gal
